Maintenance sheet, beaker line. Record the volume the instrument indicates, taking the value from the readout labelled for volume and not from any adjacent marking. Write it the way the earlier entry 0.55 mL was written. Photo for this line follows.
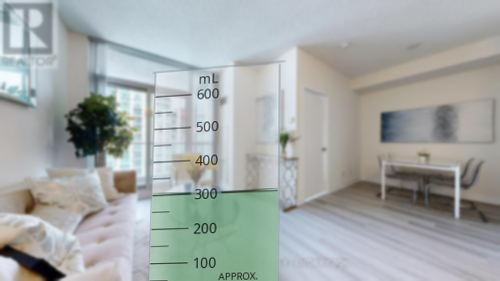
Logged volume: 300 mL
